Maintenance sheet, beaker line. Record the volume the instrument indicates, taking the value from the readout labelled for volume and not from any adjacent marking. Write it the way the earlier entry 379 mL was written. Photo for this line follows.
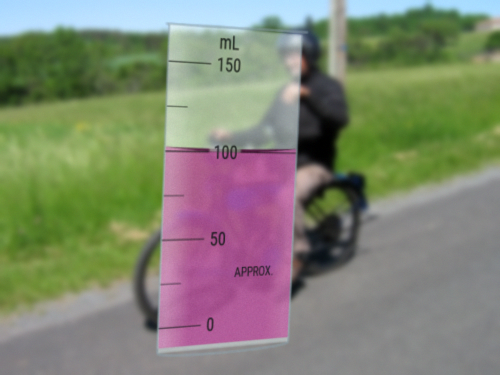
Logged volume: 100 mL
